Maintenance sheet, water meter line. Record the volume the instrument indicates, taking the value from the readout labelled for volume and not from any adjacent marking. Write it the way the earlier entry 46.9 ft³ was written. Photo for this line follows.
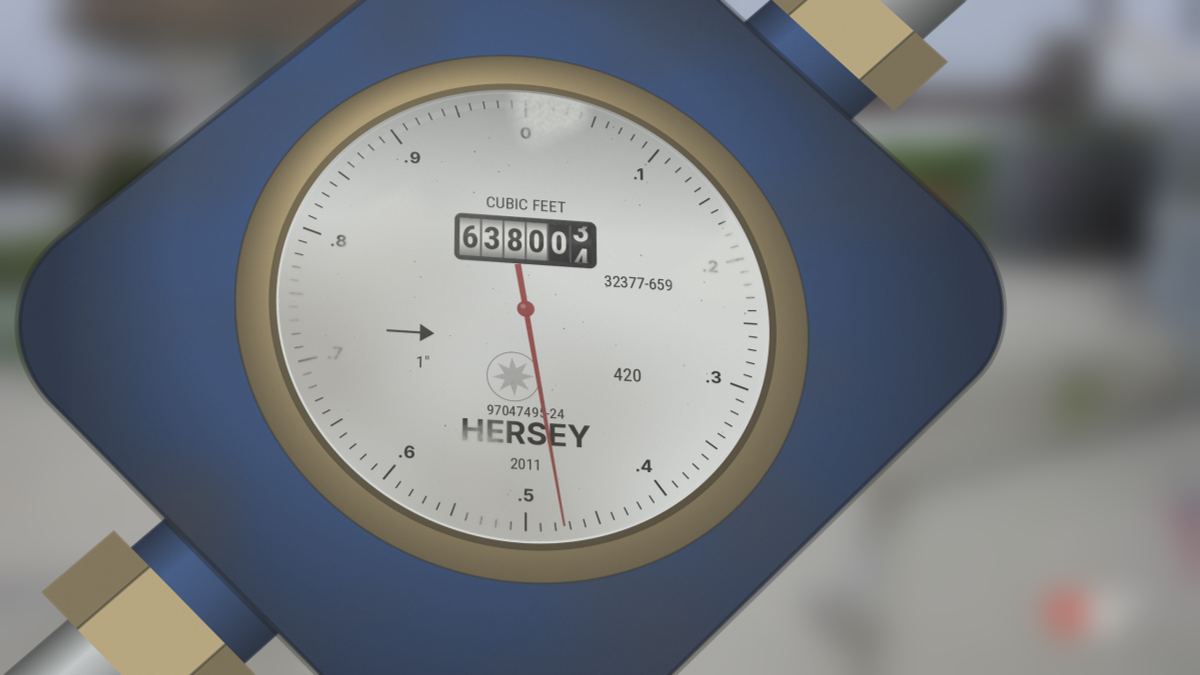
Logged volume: 638003.47 ft³
